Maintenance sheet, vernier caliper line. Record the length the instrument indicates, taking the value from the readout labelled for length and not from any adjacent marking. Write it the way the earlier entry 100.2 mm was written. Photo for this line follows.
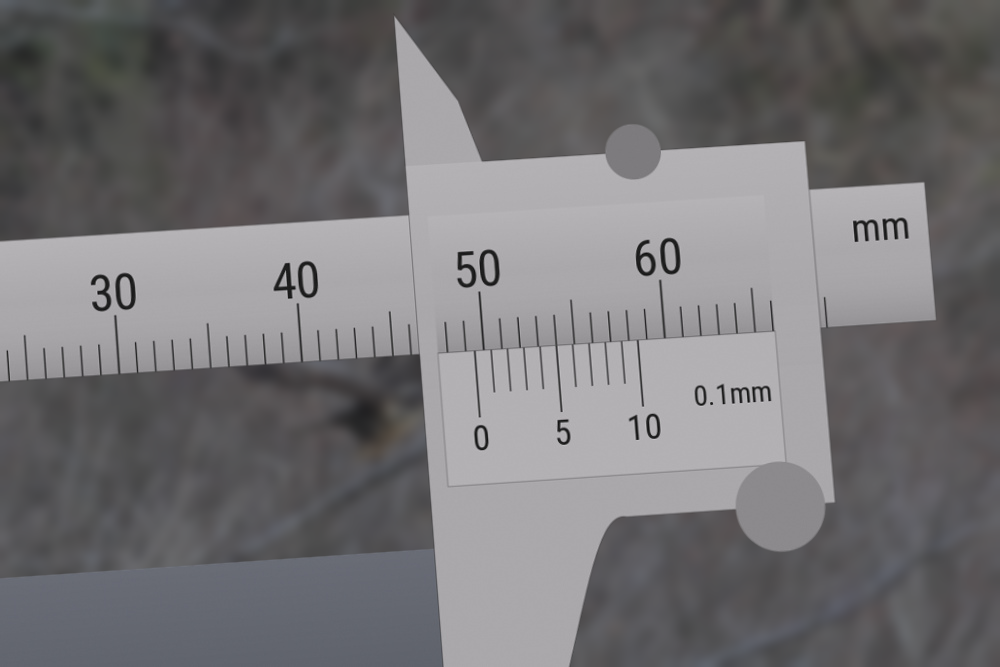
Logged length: 49.5 mm
